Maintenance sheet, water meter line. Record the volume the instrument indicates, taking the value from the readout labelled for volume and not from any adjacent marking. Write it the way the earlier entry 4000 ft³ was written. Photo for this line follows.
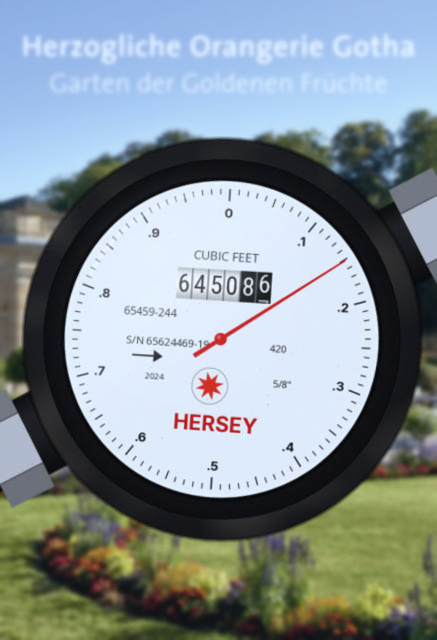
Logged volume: 645086.15 ft³
